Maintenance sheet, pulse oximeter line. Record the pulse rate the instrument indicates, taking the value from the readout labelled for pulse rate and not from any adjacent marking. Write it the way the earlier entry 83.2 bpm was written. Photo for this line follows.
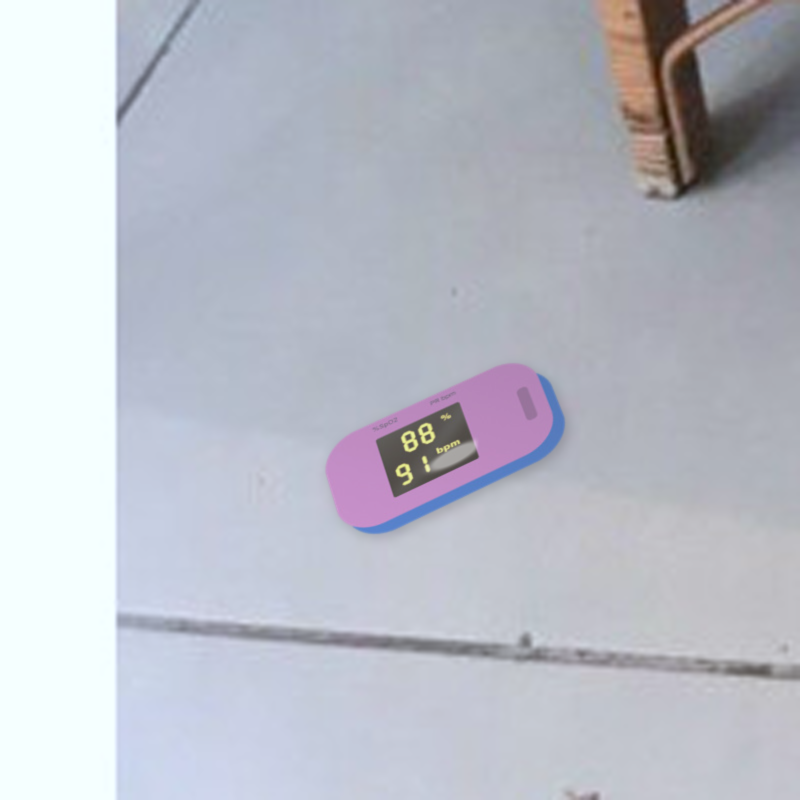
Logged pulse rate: 91 bpm
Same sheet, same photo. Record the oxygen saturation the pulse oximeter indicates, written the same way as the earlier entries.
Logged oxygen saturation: 88 %
